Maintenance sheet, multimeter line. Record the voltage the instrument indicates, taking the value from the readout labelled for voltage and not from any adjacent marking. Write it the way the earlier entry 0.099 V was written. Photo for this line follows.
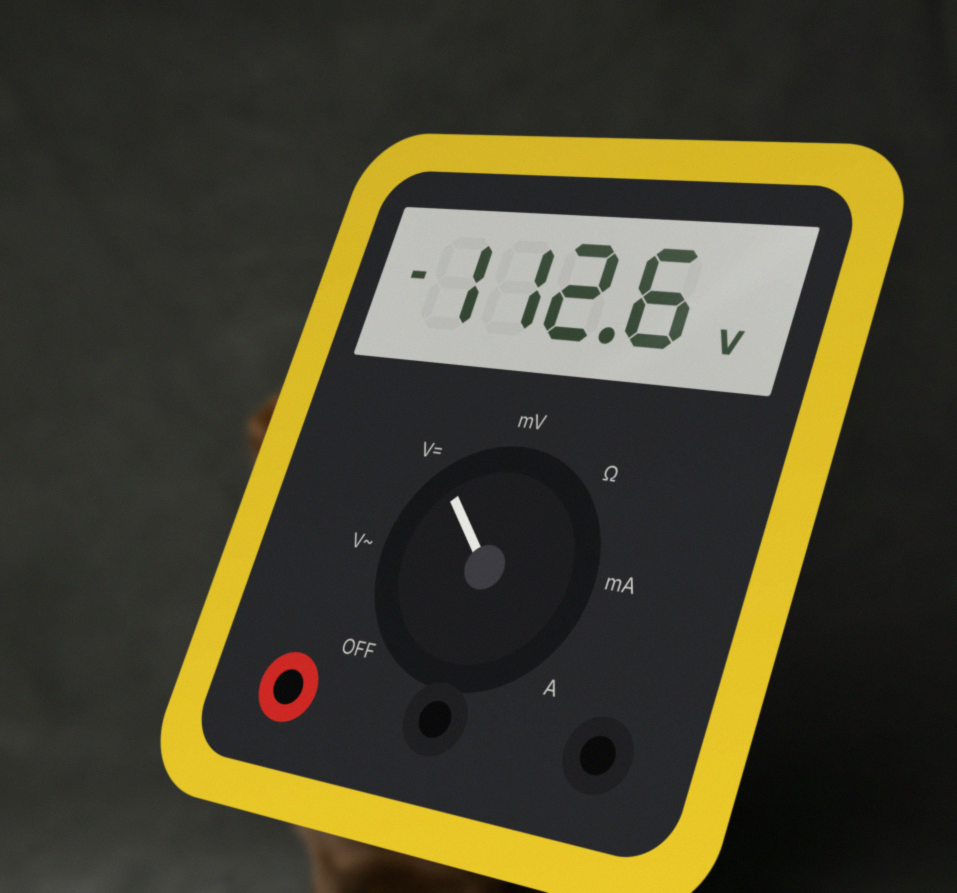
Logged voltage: -112.6 V
